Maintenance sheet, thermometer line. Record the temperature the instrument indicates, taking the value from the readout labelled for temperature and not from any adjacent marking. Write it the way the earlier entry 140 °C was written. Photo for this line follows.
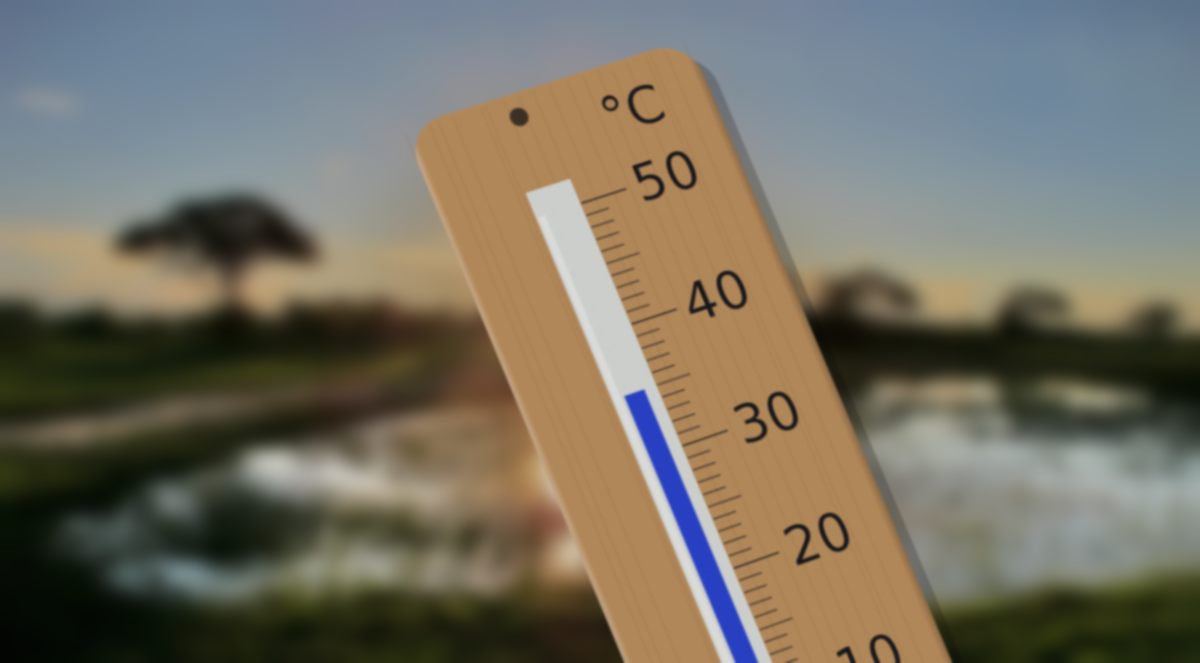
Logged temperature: 35 °C
